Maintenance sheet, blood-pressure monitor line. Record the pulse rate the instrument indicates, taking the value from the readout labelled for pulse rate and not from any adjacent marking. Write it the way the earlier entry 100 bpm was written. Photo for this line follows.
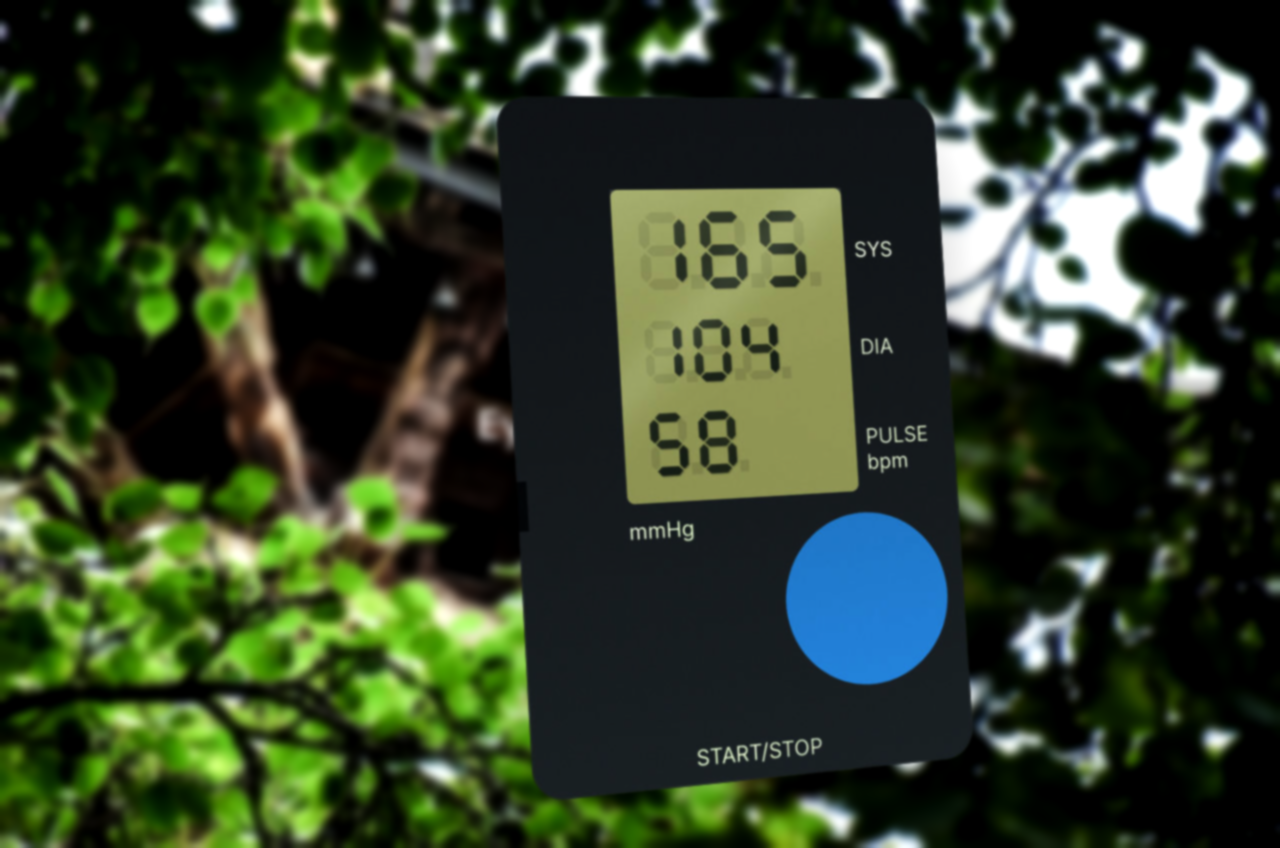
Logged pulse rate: 58 bpm
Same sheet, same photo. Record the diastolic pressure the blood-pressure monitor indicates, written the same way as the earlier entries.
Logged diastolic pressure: 104 mmHg
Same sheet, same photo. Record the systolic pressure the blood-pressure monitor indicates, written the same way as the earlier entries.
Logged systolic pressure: 165 mmHg
